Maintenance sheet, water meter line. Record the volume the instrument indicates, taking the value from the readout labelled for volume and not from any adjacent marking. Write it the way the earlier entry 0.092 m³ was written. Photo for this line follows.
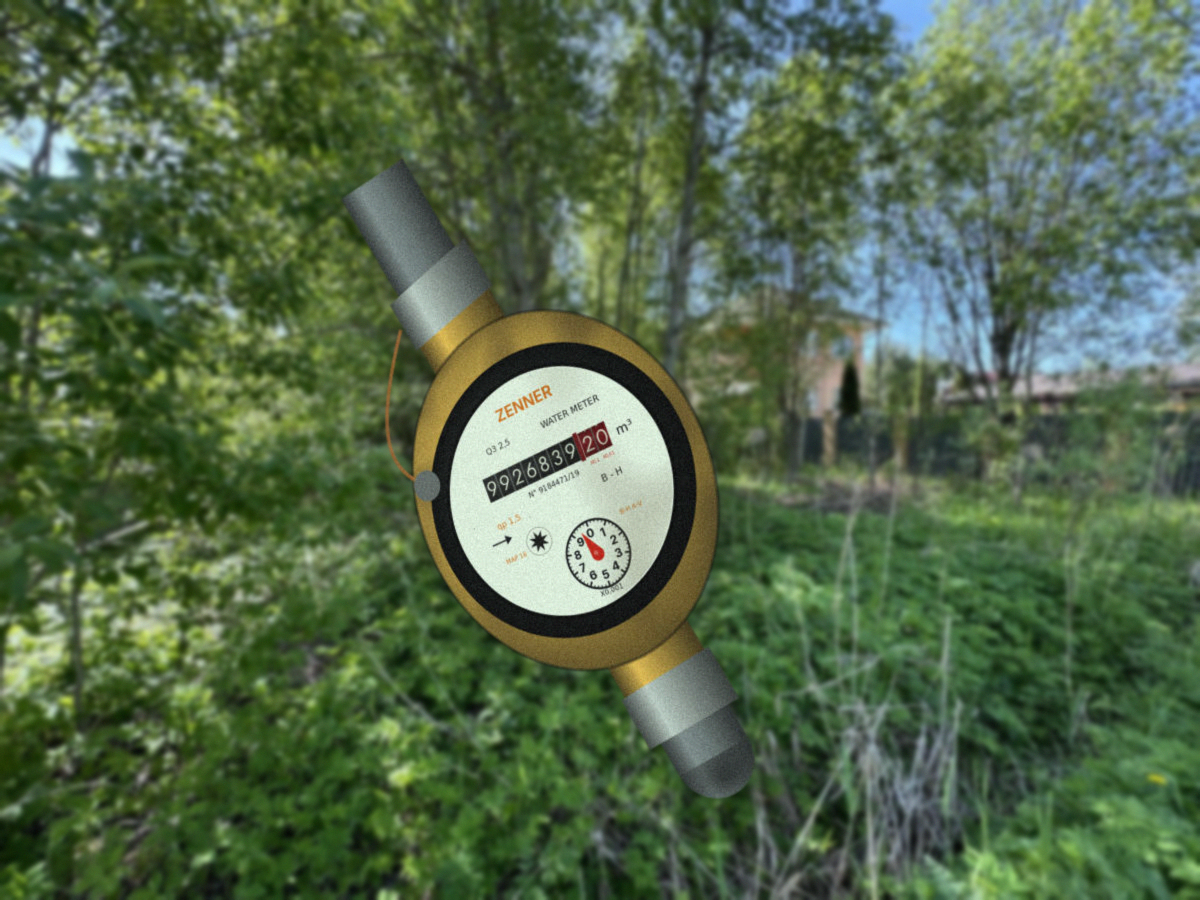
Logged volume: 9926839.199 m³
